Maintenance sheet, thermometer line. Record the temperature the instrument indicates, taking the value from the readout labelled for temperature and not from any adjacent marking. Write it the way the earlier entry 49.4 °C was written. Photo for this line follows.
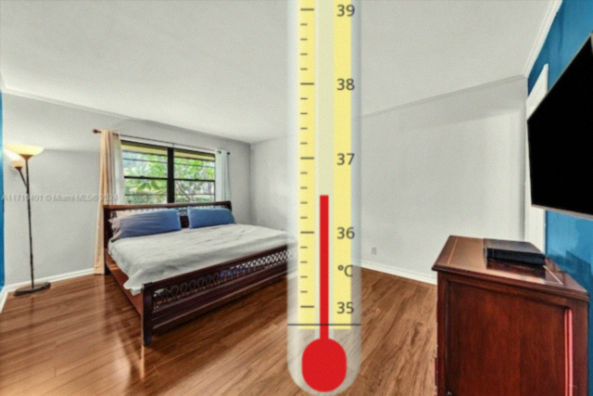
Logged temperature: 36.5 °C
